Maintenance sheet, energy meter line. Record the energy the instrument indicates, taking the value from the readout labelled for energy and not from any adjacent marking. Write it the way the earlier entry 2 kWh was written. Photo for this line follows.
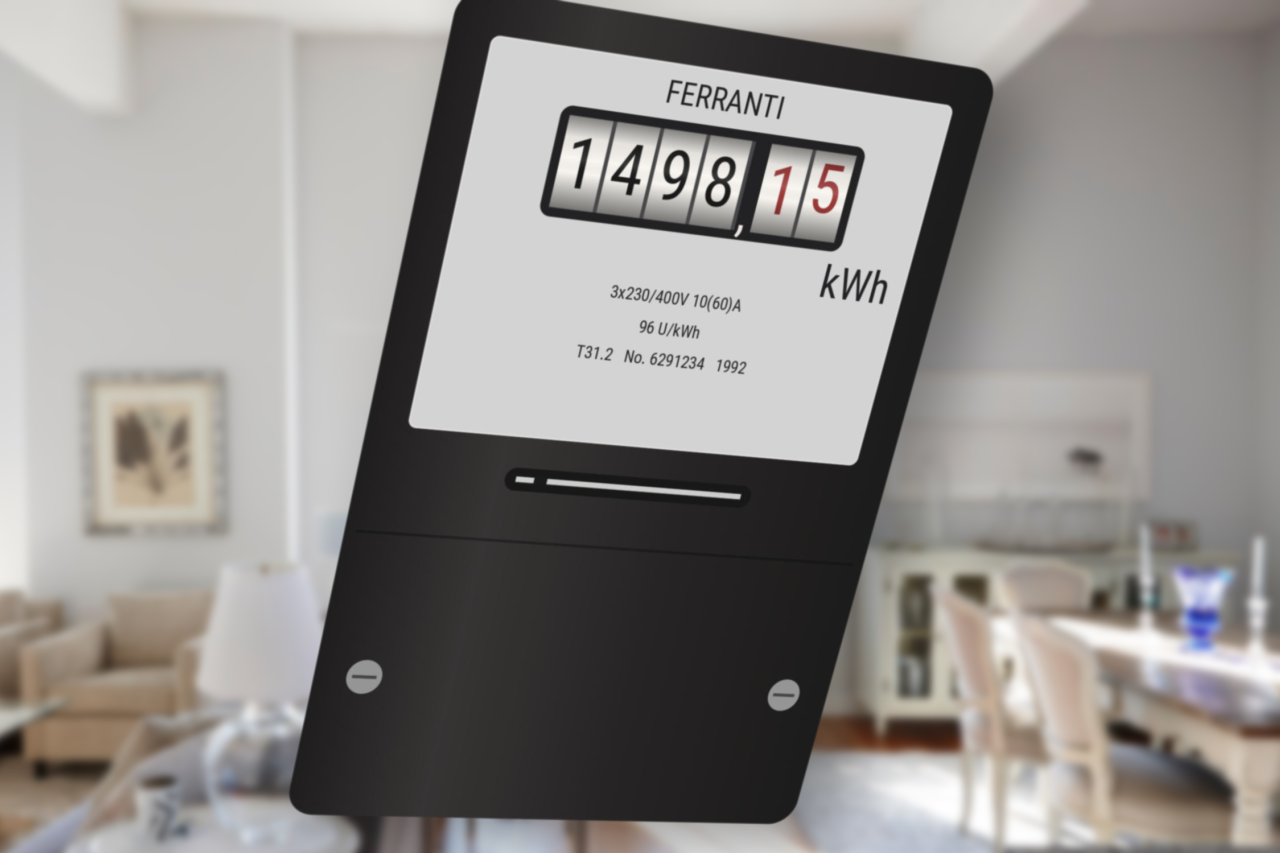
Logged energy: 1498.15 kWh
